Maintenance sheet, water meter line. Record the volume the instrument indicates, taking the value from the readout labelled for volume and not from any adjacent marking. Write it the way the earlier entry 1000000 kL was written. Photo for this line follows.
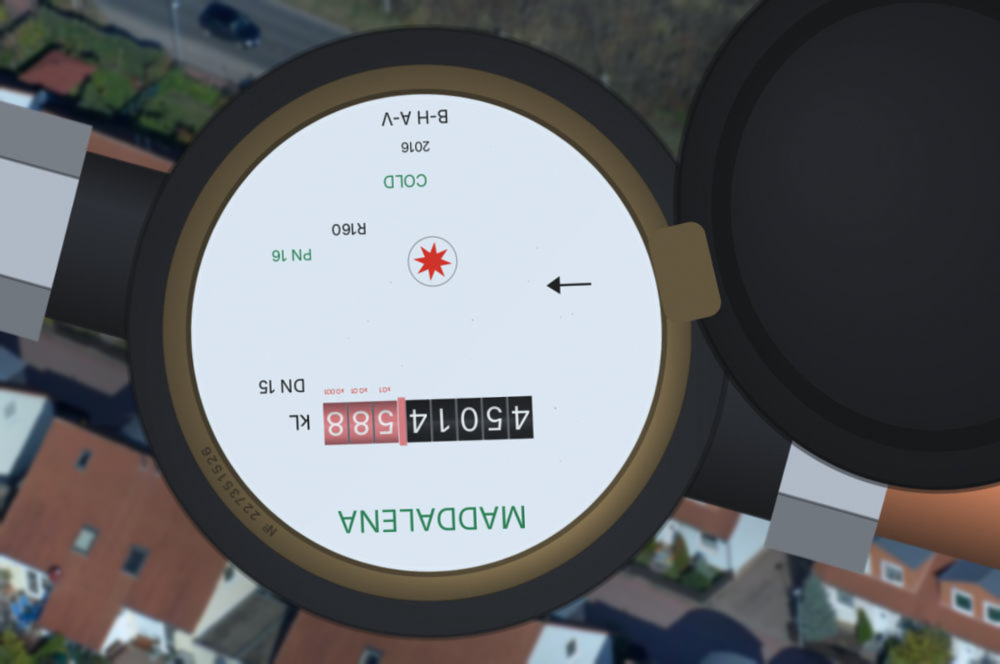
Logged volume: 45014.588 kL
